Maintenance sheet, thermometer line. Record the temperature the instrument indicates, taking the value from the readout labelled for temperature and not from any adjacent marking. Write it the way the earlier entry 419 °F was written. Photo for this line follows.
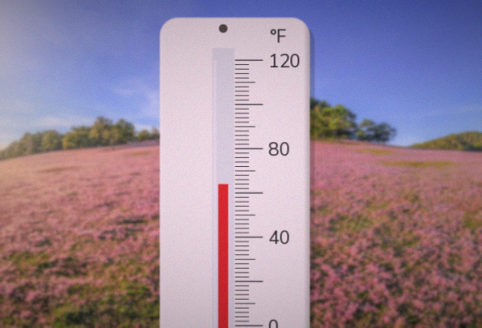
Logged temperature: 64 °F
